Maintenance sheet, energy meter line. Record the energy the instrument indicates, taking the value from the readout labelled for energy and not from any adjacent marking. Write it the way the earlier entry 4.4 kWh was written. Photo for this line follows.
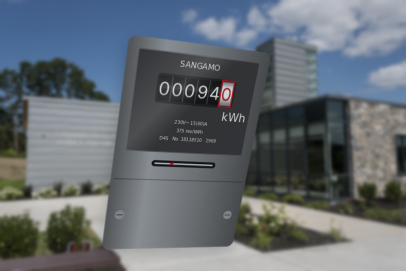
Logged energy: 94.0 kWh
